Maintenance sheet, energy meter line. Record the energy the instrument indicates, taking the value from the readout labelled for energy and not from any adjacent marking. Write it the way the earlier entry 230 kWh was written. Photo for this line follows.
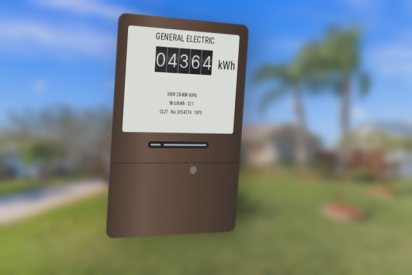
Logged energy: 4364 kWh
